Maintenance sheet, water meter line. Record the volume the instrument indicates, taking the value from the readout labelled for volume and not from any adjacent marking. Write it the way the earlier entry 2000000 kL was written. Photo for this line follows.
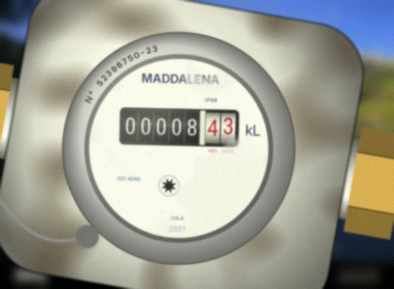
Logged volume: 8.43 kL
